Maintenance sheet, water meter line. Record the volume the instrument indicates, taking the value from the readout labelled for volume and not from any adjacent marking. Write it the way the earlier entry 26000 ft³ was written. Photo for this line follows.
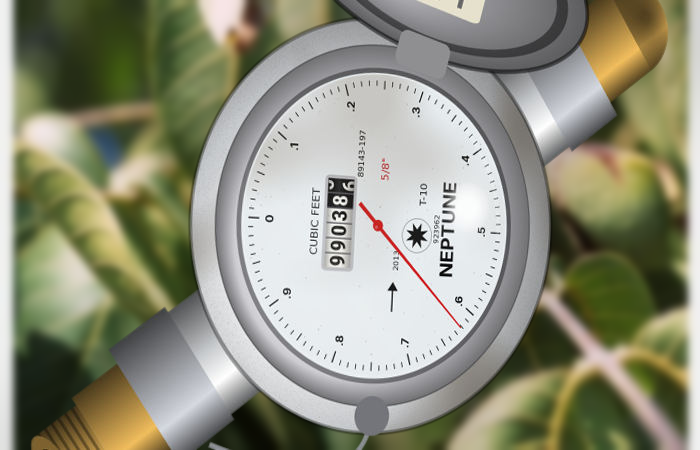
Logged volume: 990385.62 ft³
